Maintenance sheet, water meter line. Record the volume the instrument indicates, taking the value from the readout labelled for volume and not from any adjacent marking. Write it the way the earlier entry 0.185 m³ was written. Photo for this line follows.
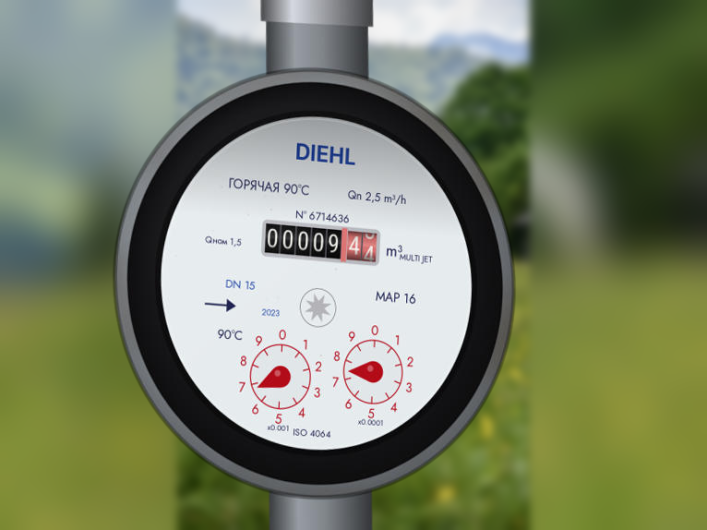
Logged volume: 9.4367 m³
